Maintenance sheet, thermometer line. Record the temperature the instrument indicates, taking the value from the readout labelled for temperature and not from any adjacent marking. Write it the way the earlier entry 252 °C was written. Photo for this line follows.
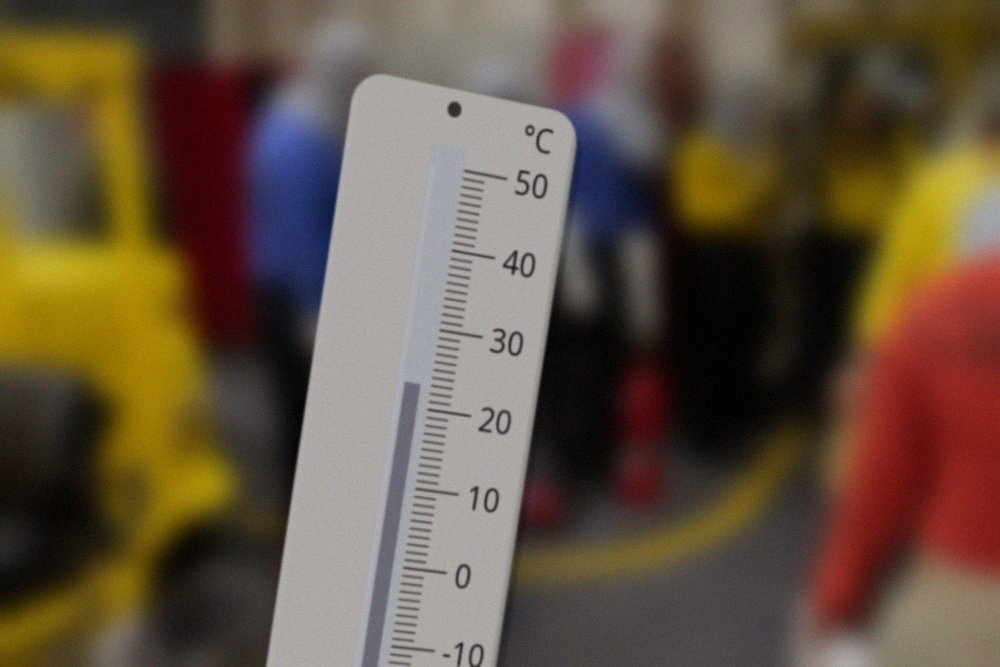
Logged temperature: 23 °C
